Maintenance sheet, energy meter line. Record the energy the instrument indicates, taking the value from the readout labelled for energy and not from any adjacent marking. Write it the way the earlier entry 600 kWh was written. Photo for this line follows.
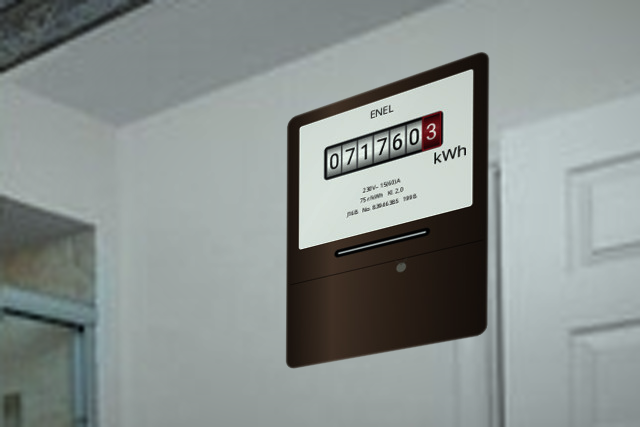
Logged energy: 71760.3 kWh
